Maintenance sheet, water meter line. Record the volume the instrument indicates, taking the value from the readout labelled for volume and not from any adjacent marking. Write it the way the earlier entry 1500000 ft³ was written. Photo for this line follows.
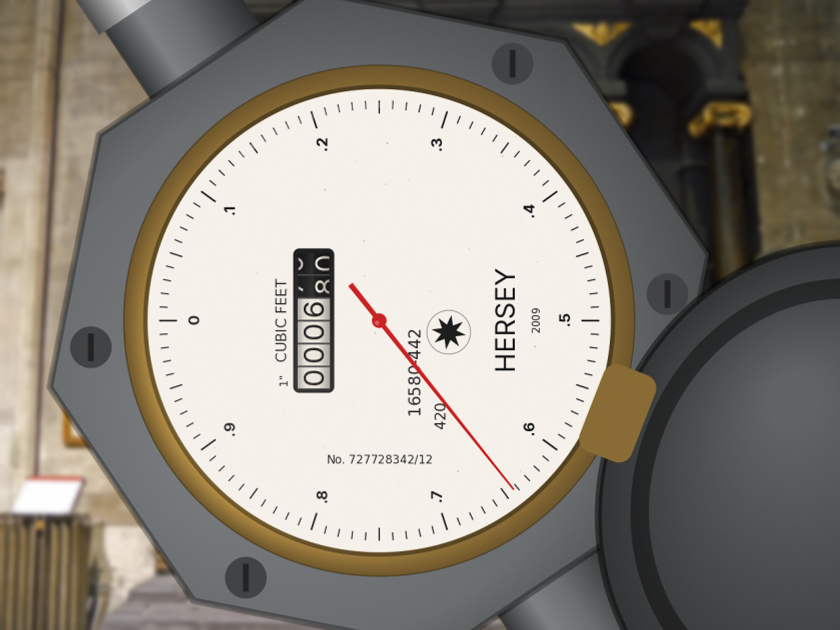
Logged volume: 679.64 ft³
